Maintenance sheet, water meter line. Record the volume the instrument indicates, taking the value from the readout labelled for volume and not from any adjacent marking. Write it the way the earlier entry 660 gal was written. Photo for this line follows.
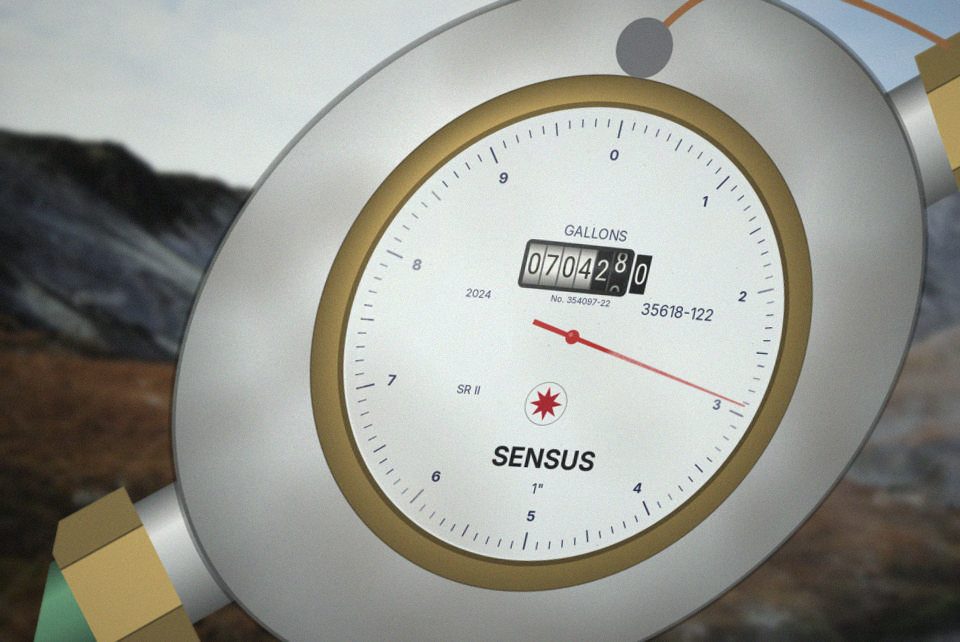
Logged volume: 704282.9 gal
